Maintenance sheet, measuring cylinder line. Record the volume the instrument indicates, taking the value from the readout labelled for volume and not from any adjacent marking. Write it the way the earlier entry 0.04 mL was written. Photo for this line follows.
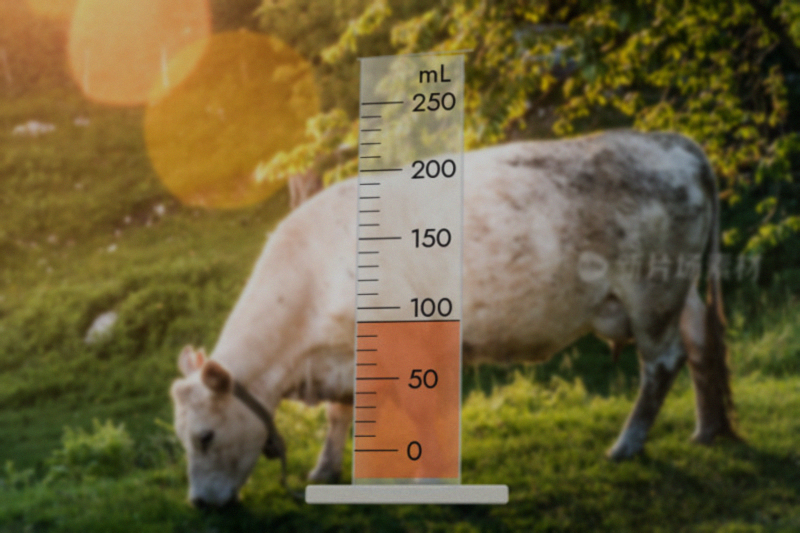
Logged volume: 90 mL
